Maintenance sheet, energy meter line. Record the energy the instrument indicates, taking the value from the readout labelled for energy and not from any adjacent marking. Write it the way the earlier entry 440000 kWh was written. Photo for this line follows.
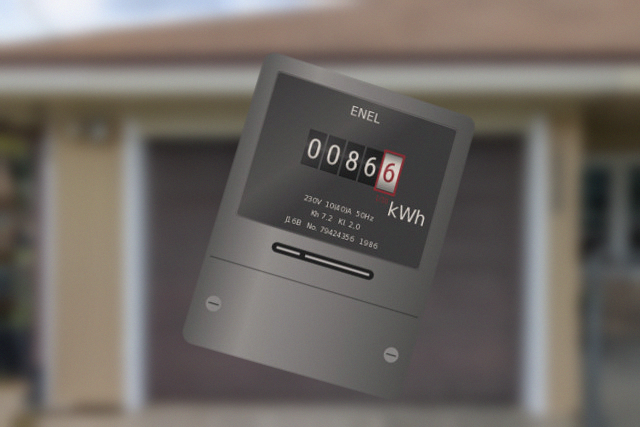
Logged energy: 86.6 kWh
